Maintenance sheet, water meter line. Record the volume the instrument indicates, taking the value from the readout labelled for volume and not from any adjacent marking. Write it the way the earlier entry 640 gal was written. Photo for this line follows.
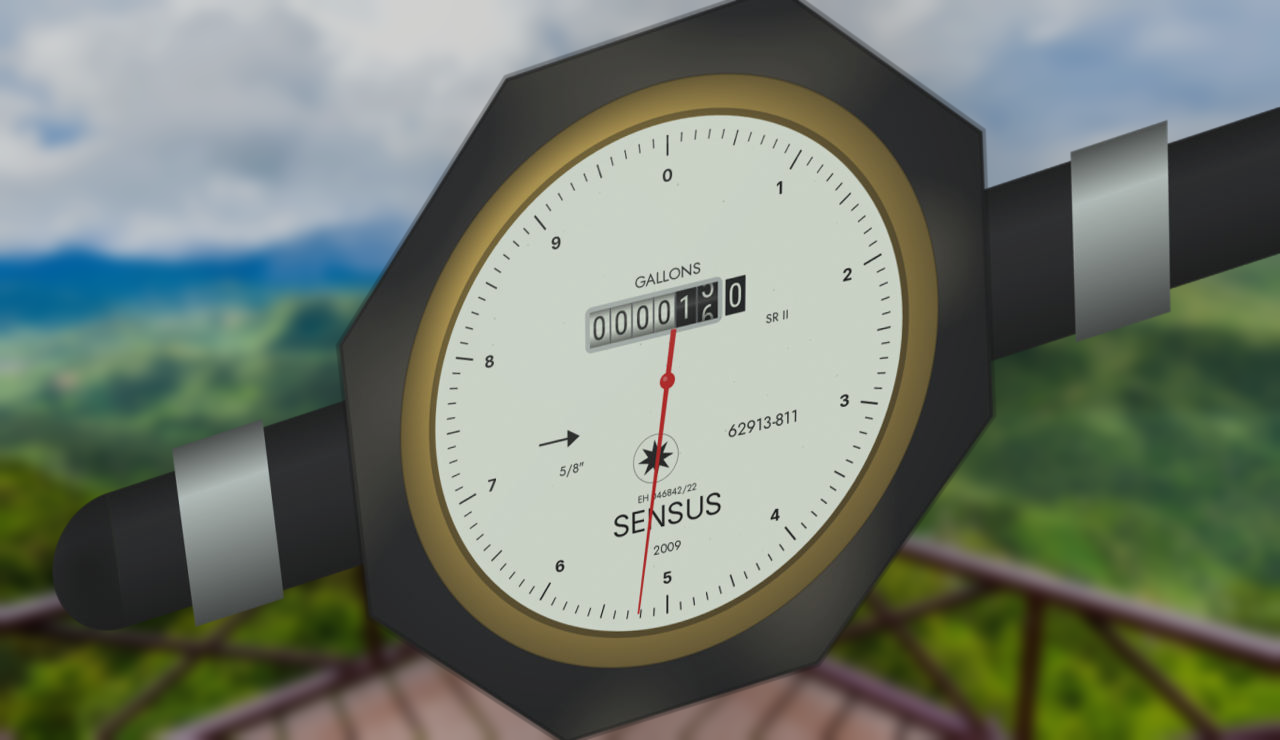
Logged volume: 155.2 gal
